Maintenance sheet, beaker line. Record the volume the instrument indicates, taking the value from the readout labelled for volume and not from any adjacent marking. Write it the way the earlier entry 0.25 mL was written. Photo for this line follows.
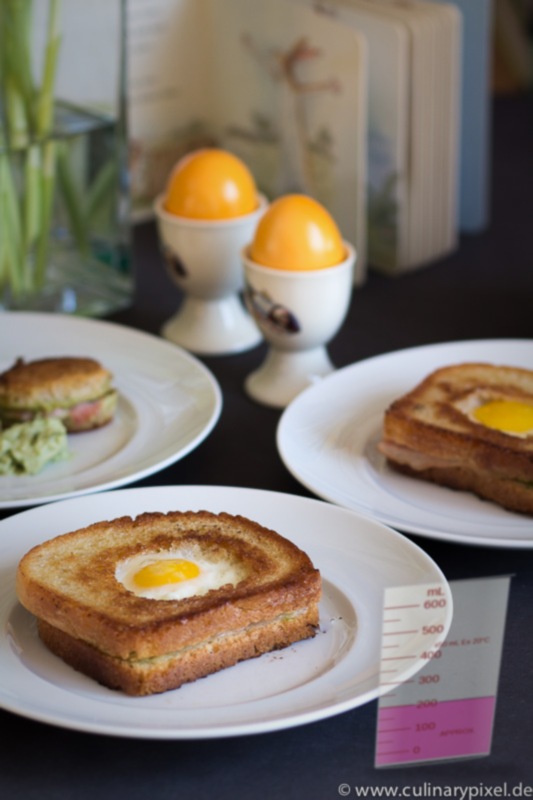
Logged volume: 200 mL
